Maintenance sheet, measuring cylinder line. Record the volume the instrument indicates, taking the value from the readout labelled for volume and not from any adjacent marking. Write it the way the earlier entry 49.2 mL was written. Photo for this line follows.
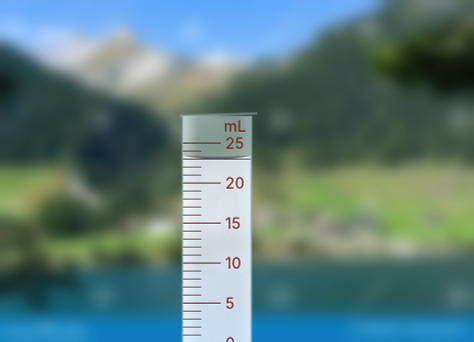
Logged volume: 23 mL
